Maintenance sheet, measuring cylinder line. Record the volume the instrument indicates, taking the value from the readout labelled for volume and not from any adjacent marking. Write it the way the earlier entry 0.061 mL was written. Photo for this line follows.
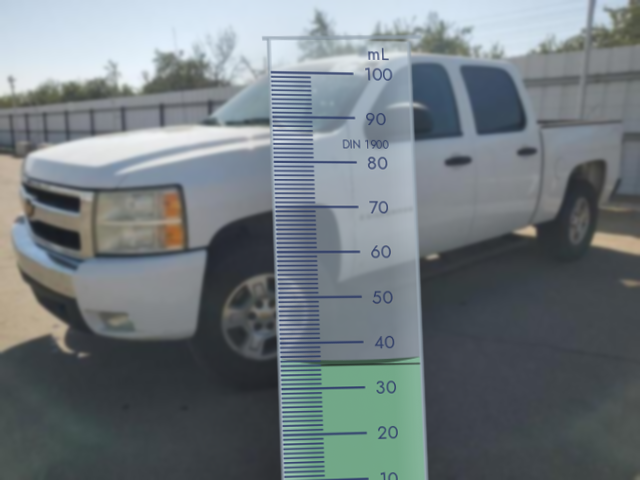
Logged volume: 35 mL
